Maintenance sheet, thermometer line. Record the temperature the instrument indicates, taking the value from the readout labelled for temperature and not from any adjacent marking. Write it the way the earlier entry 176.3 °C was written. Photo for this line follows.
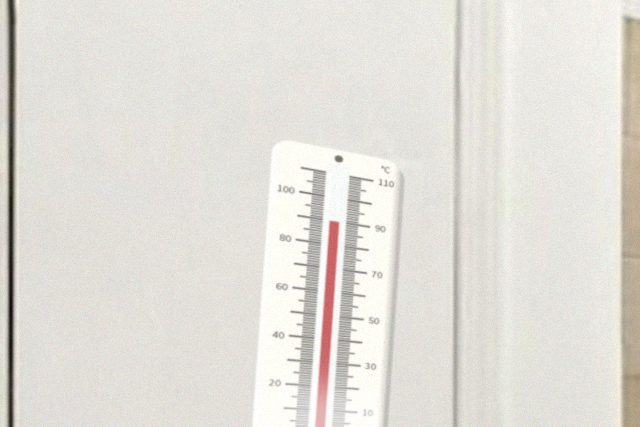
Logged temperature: 90 °C
